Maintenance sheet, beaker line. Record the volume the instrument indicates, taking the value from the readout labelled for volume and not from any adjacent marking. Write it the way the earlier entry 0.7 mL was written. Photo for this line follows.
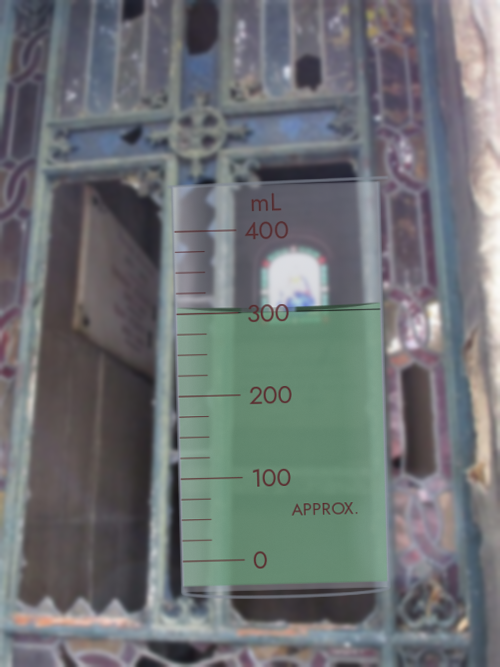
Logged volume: 300 mL
